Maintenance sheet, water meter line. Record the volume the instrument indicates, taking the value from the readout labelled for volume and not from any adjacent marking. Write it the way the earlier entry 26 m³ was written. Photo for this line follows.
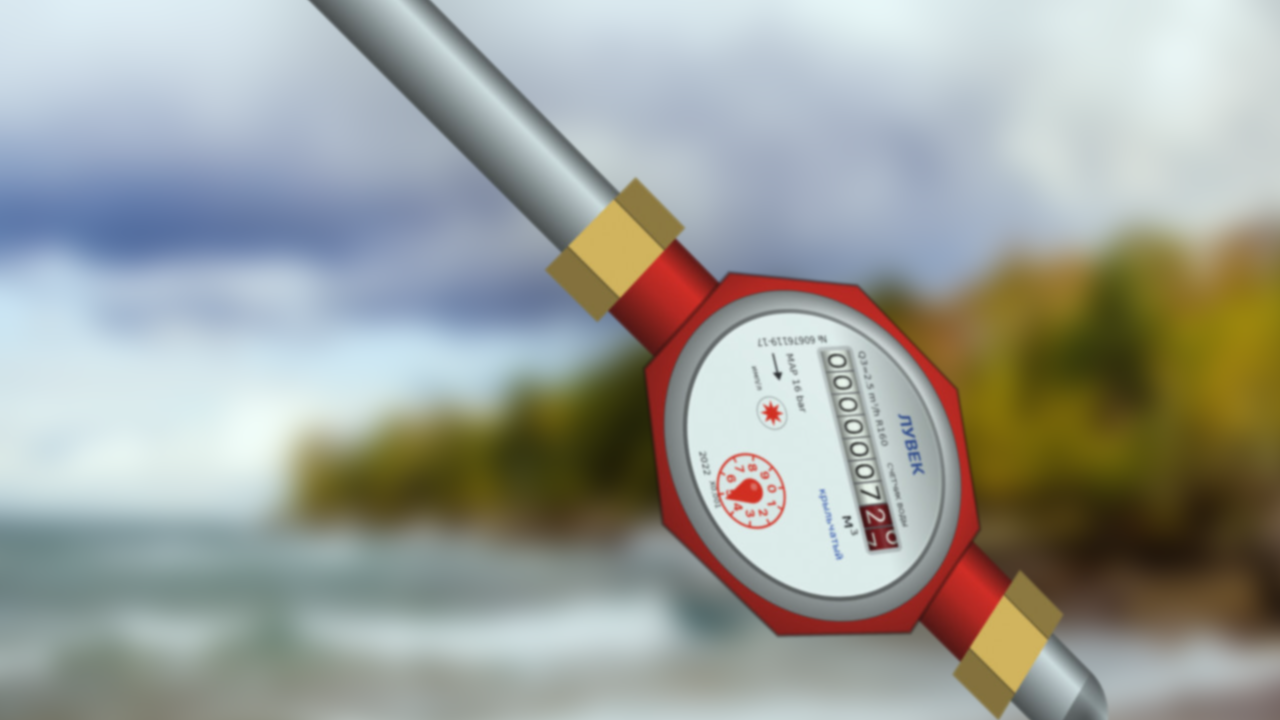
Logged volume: 7.264 m³
